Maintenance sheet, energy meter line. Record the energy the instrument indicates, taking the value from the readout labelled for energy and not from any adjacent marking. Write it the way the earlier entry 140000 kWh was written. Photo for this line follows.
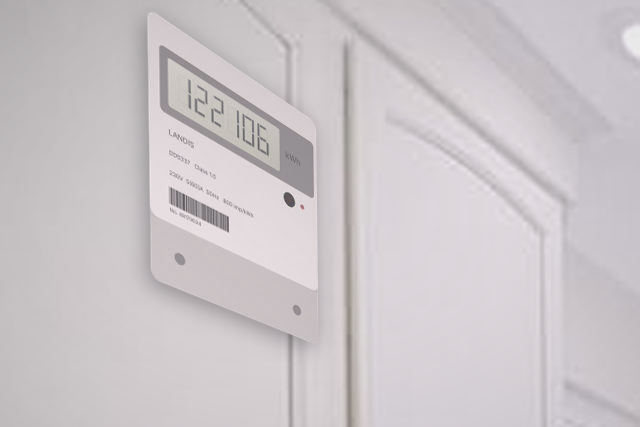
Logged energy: 122106 kWh
